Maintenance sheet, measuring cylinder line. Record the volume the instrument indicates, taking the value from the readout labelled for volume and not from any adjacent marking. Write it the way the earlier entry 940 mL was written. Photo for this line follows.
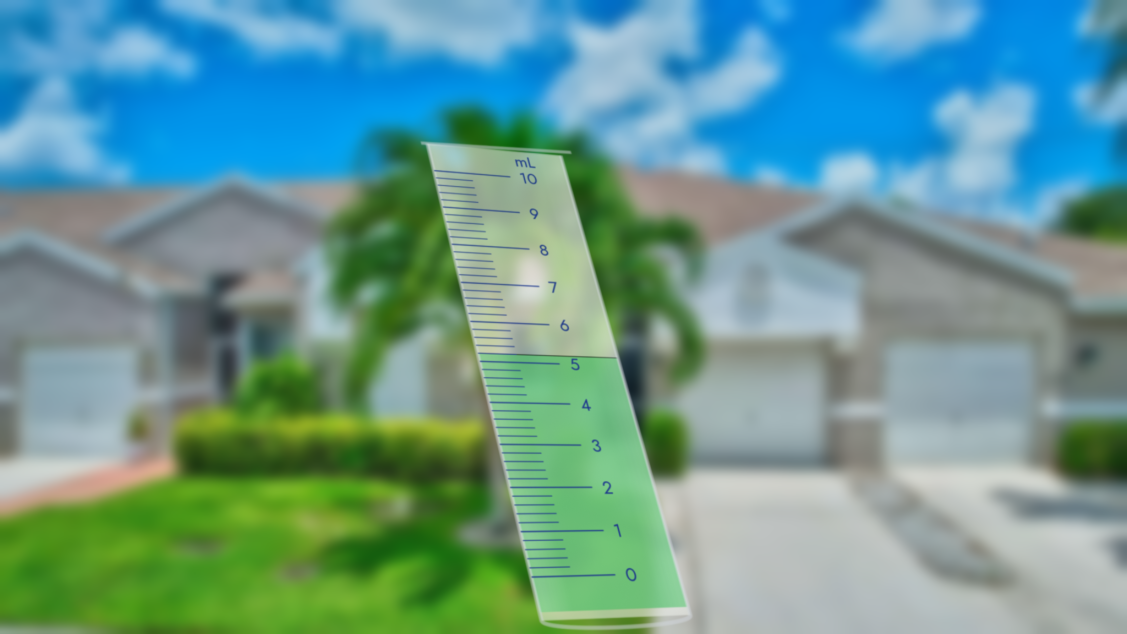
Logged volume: 5.2 mL
